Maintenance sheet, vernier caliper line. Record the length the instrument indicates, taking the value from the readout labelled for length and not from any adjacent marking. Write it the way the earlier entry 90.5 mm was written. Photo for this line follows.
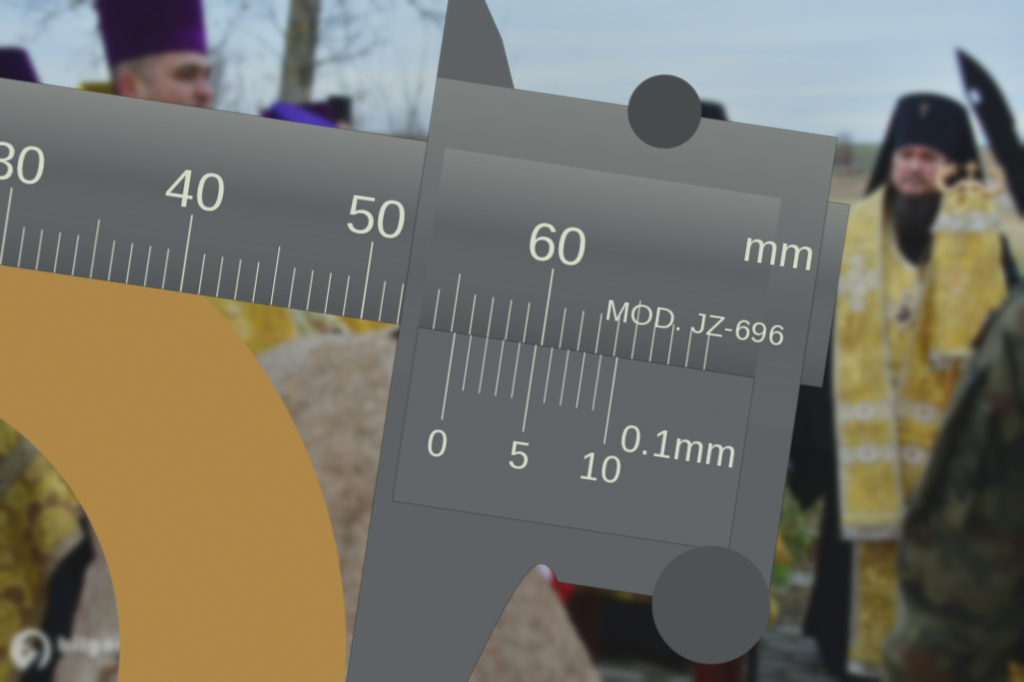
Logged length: 55.2 mm
